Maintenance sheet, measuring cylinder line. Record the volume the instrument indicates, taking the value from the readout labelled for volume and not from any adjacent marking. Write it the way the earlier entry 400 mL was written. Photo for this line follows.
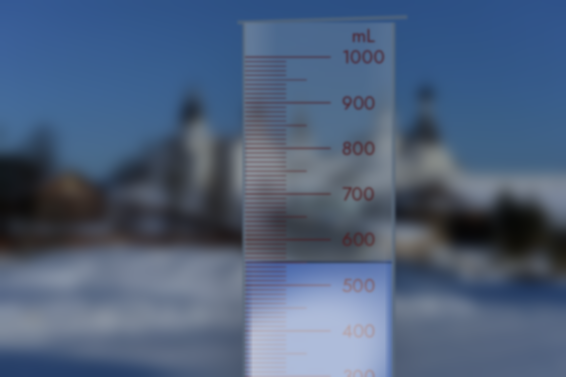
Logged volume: 550 mL
